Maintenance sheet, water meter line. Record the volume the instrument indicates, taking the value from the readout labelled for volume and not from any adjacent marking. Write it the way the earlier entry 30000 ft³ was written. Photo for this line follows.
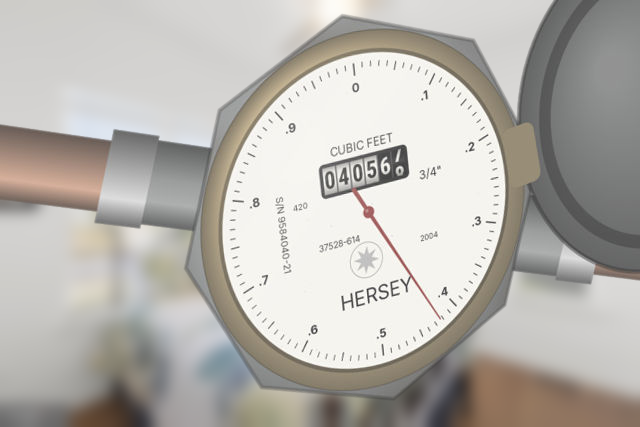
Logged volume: 40567.42 ft³
